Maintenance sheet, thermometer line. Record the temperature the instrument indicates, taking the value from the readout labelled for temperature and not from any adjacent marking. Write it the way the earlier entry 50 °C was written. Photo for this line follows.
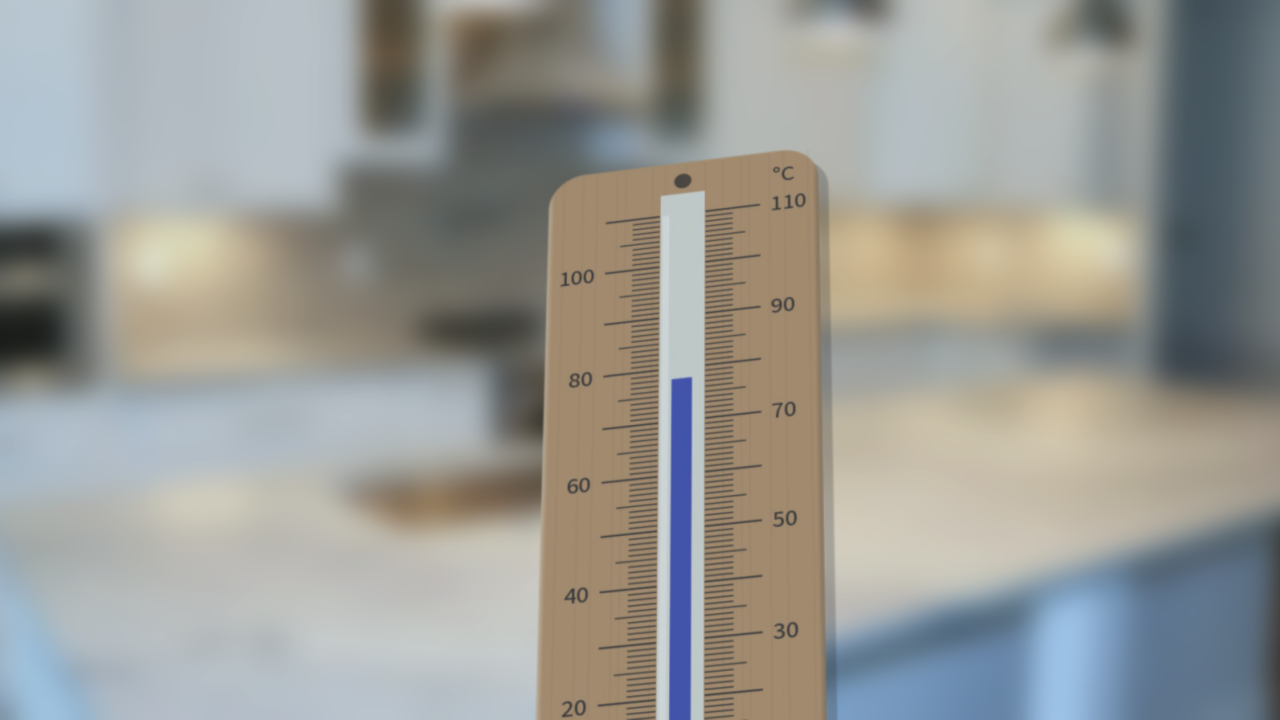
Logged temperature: 78 °C
